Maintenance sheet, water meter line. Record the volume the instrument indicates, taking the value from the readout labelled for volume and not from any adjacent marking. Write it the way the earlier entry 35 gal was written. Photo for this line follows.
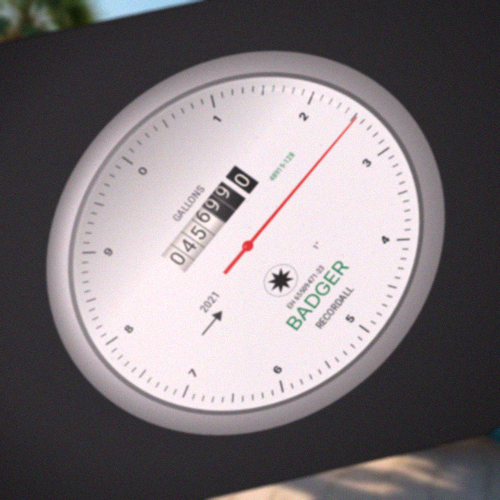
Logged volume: 456992.5 gal
